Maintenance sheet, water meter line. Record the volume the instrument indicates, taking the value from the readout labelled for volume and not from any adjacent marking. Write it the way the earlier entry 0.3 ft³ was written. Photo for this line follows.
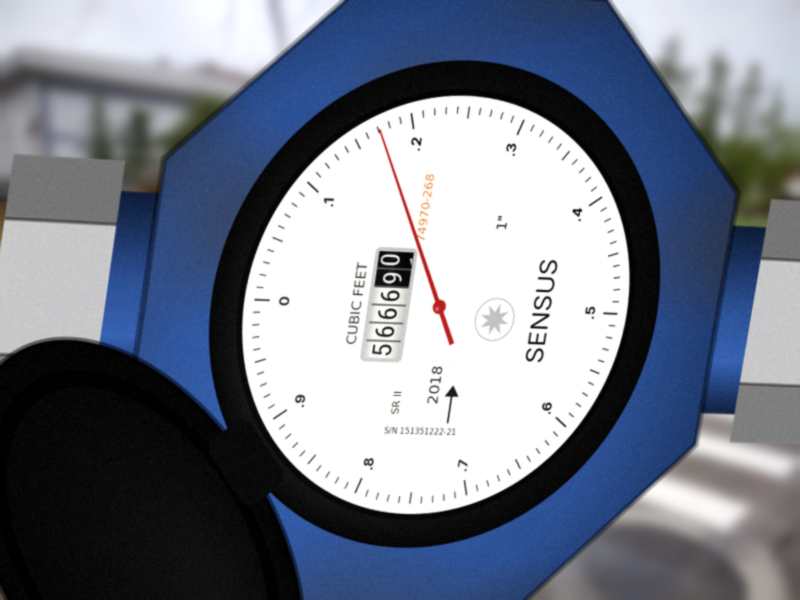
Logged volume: 566690.17 ft³
